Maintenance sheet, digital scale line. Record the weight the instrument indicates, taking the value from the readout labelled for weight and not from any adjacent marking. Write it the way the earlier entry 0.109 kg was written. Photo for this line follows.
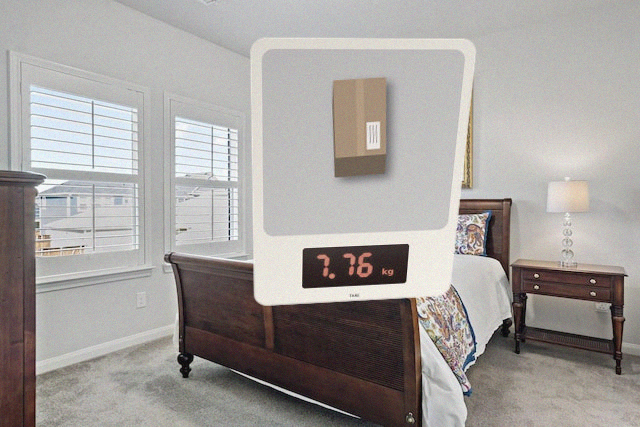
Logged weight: 7.76 kg
